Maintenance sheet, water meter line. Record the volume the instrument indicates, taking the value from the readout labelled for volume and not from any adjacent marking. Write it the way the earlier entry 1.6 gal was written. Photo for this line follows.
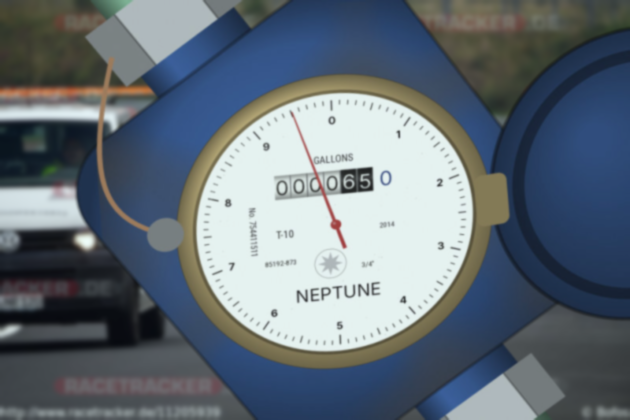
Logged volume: 649.5 gal
